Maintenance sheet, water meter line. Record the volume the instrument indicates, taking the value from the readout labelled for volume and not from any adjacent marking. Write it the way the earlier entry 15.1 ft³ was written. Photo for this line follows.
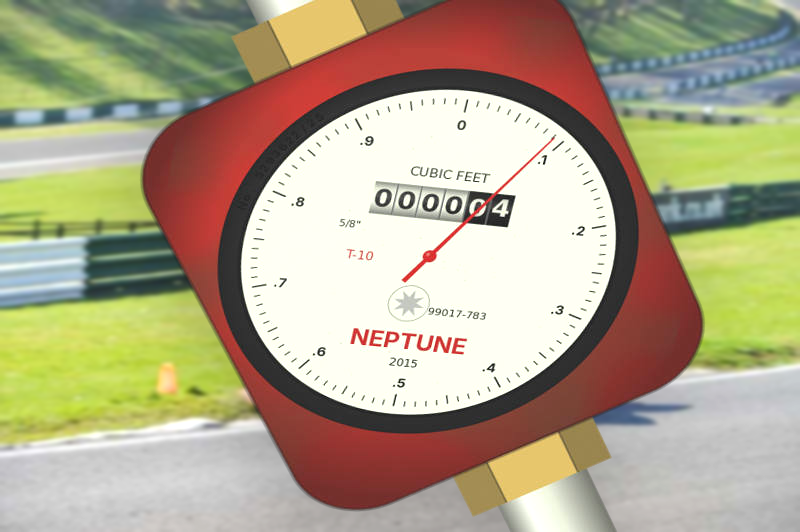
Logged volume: 4.09 ft³
